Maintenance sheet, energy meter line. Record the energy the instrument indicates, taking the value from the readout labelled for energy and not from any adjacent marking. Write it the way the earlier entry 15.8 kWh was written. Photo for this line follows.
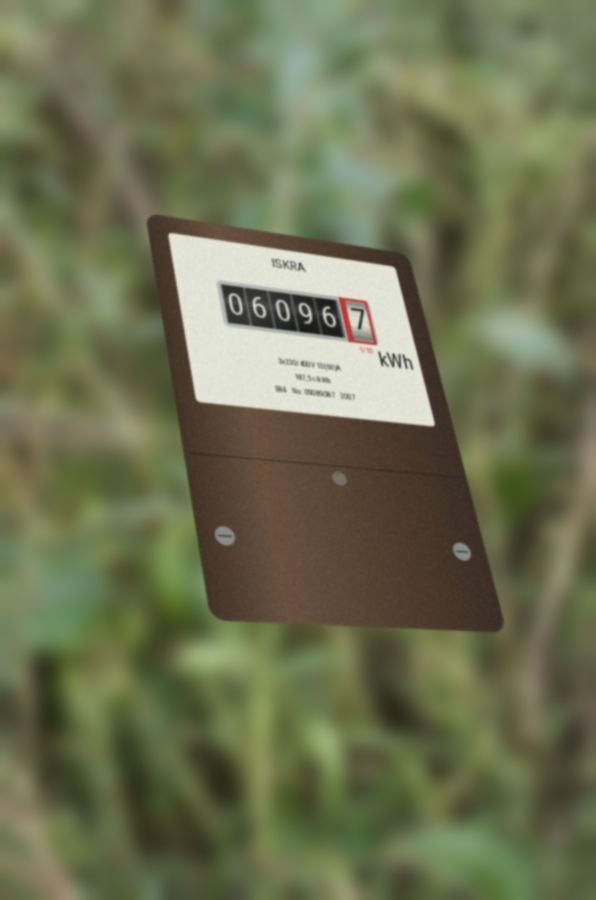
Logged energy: 6096.7 kWh
